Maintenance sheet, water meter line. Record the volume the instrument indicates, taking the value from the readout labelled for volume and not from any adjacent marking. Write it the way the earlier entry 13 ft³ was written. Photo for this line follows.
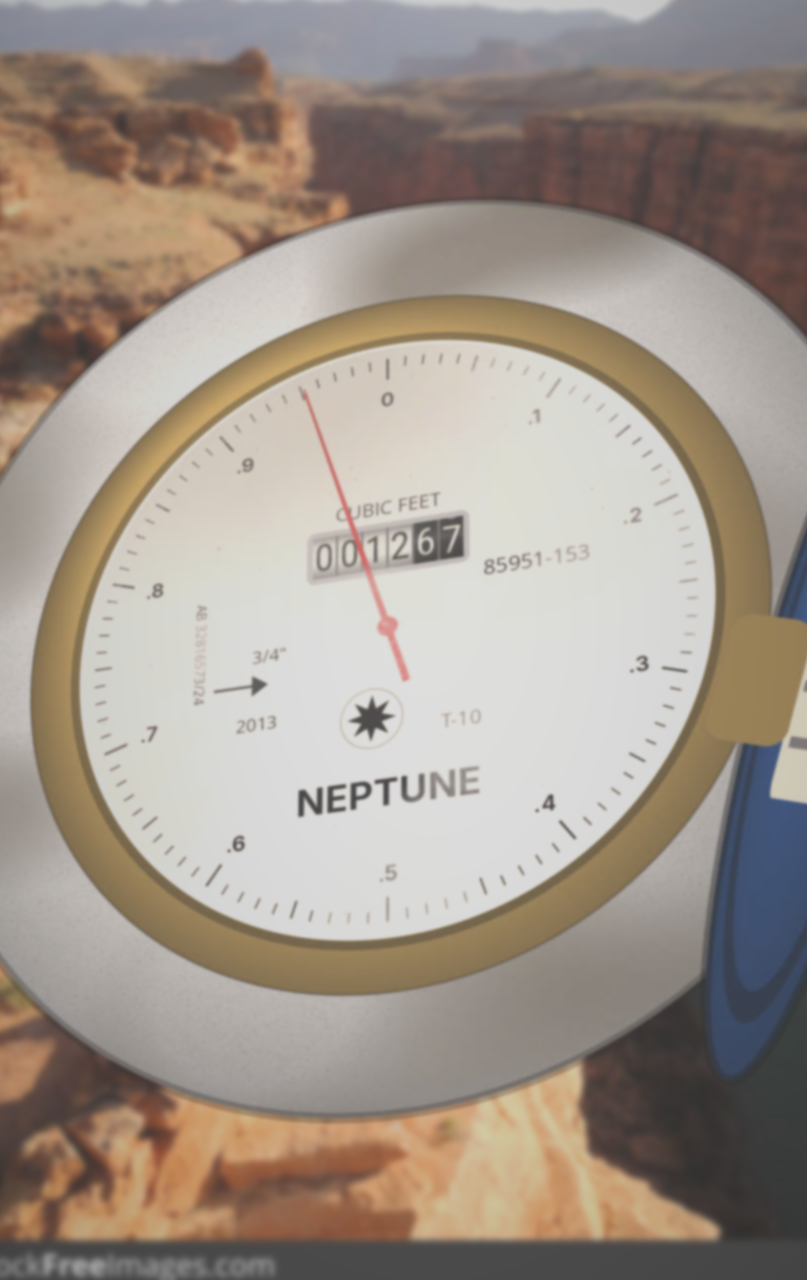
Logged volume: 1266.95 ft³
